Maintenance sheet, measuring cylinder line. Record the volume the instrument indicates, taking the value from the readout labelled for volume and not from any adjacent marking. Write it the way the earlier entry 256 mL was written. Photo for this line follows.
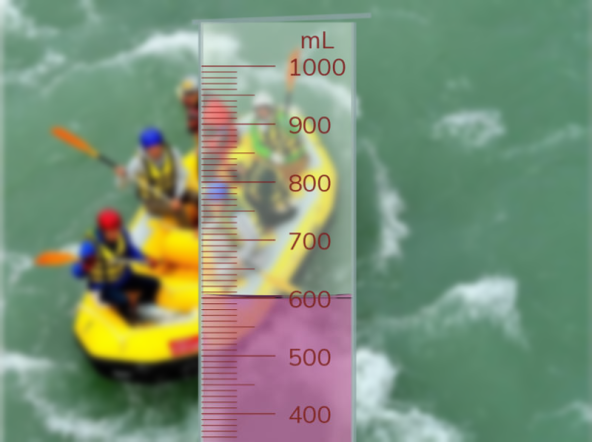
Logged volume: 600 mL
